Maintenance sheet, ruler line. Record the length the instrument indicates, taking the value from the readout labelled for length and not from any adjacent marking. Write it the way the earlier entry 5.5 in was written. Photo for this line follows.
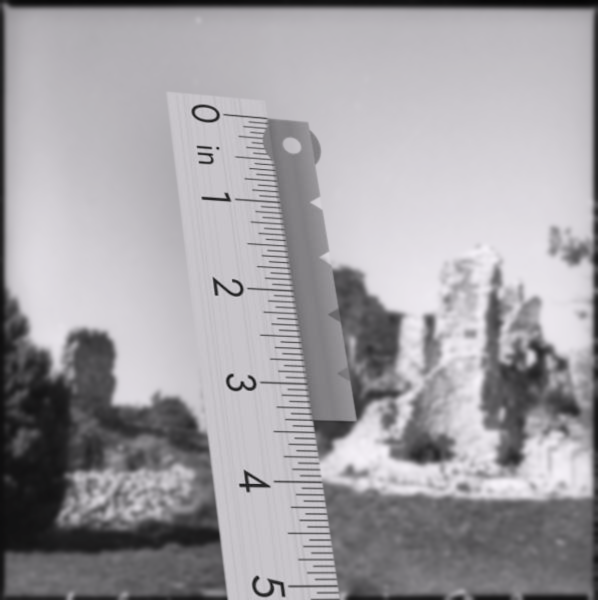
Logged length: 3.375 in
